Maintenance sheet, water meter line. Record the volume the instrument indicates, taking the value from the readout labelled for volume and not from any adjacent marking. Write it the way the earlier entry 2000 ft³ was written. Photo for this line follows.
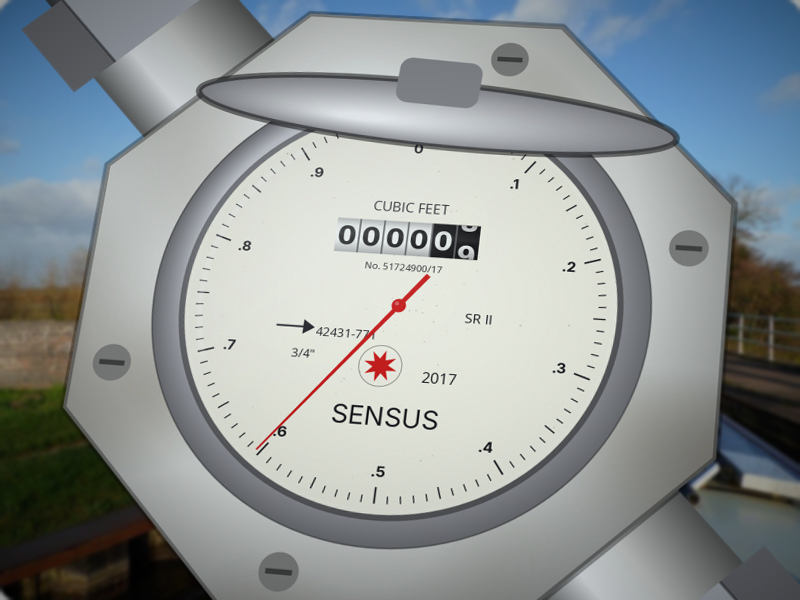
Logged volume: 8.60 ft³
